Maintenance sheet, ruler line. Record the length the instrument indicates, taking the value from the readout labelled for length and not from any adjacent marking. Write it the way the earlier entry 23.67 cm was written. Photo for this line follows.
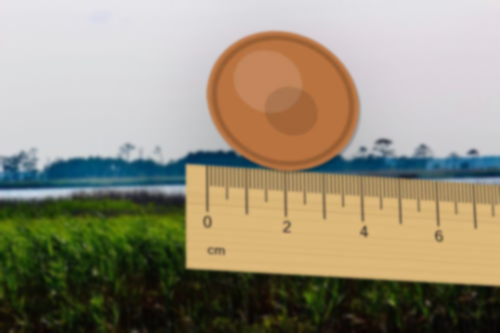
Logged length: 4 cm
